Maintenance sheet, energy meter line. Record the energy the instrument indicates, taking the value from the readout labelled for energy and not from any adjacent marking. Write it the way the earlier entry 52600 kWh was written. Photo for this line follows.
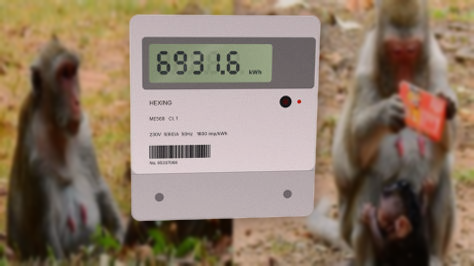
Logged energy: 6931.6 kWh
